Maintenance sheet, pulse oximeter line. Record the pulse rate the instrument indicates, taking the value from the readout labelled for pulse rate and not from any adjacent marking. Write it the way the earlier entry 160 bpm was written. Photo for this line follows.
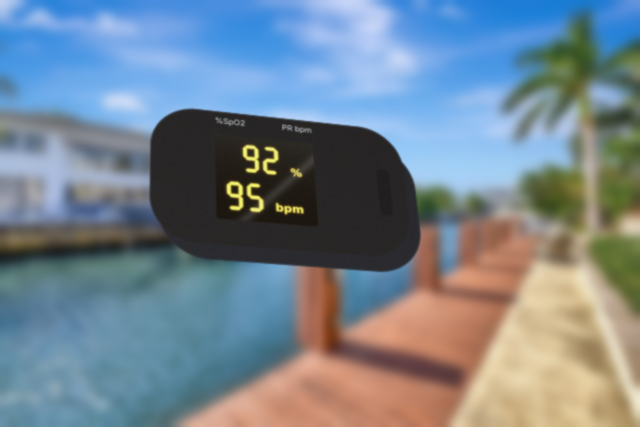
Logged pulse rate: 95 bpm
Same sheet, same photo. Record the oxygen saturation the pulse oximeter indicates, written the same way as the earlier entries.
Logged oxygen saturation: 92 %
